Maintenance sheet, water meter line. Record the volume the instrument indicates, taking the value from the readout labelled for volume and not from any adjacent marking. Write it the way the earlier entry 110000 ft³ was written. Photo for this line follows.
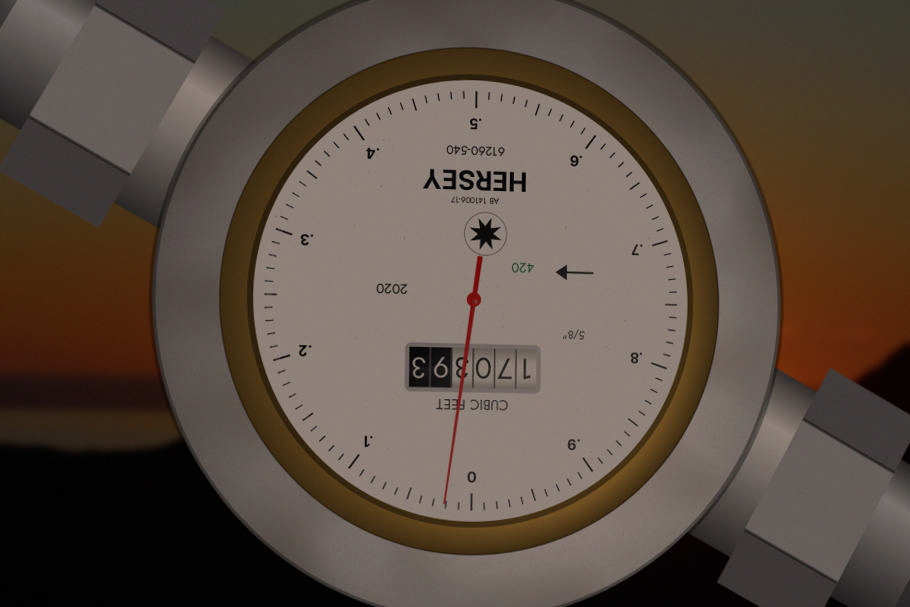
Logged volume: 170393.02 ft³
